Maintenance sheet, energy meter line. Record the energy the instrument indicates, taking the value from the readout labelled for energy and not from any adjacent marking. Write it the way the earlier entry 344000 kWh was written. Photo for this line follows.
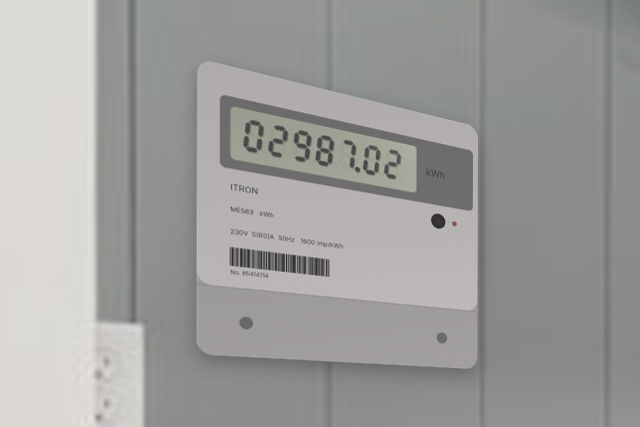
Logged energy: 2987.02 kWh
